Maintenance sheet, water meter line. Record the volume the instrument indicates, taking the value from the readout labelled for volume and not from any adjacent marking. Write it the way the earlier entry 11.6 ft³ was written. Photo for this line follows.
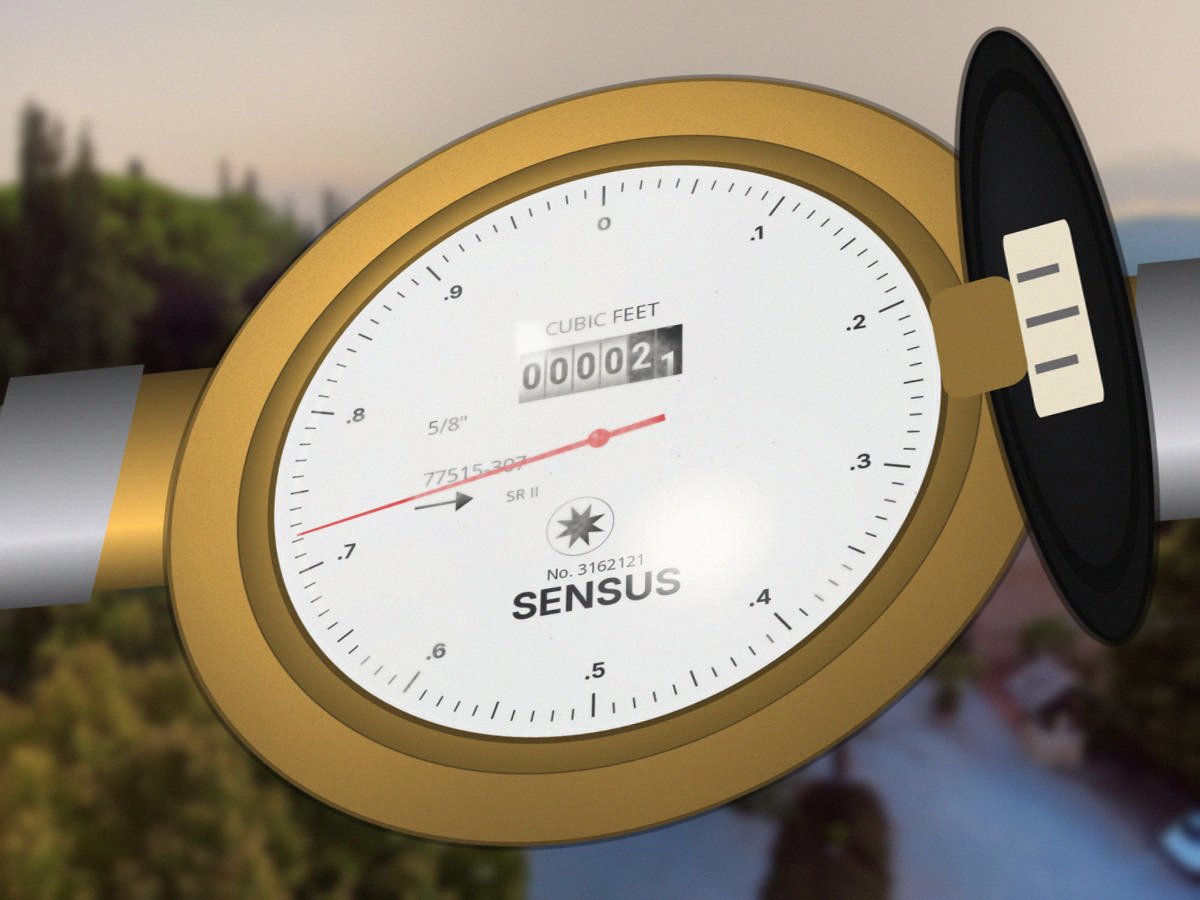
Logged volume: 20.72 ft³
